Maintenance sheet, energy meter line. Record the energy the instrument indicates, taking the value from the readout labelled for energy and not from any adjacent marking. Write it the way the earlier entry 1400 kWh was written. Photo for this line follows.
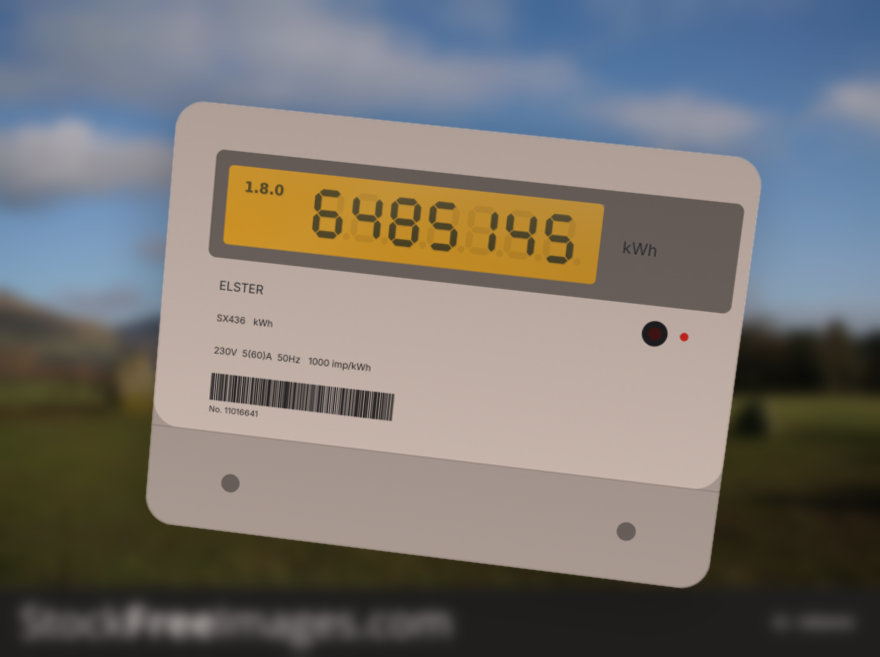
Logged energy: 6485145 kWh
